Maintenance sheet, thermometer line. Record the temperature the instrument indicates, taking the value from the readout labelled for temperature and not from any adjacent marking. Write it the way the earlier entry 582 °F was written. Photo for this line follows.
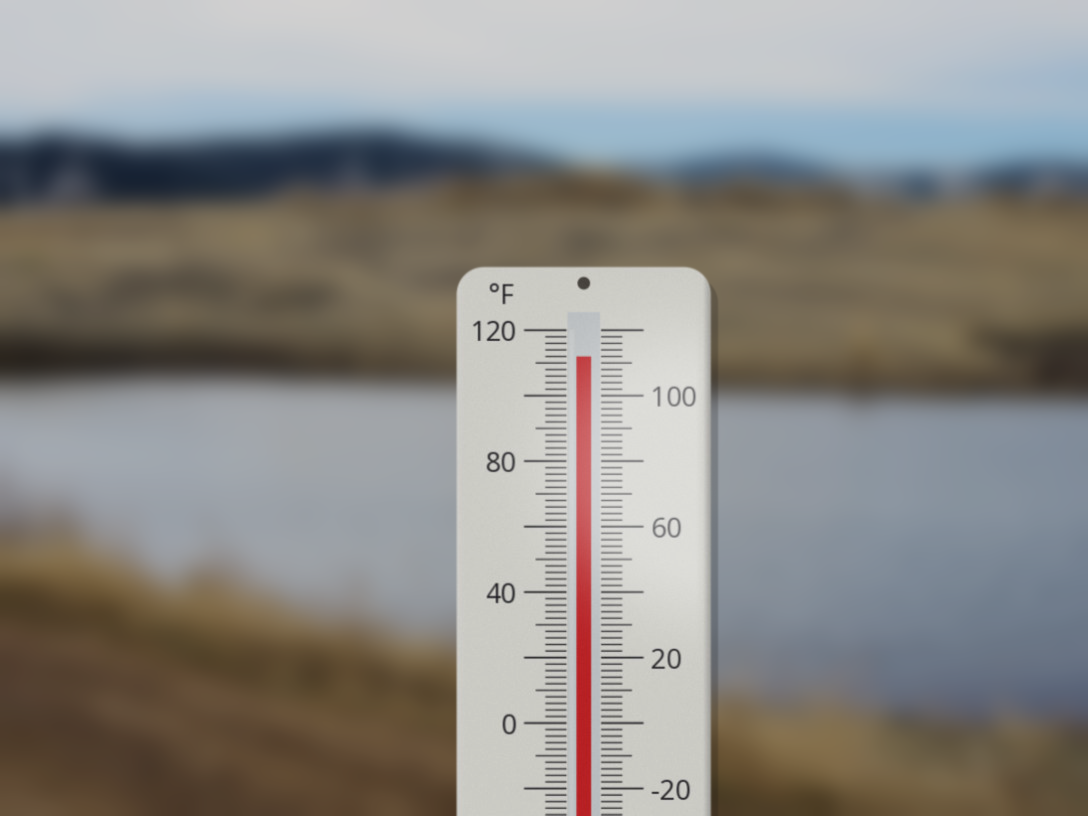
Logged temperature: 112 °F
